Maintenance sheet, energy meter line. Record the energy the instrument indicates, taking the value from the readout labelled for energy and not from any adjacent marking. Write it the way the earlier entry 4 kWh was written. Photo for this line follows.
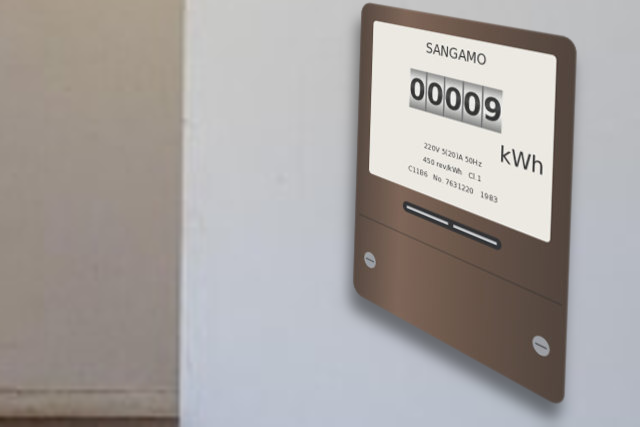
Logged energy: 9 kWh
